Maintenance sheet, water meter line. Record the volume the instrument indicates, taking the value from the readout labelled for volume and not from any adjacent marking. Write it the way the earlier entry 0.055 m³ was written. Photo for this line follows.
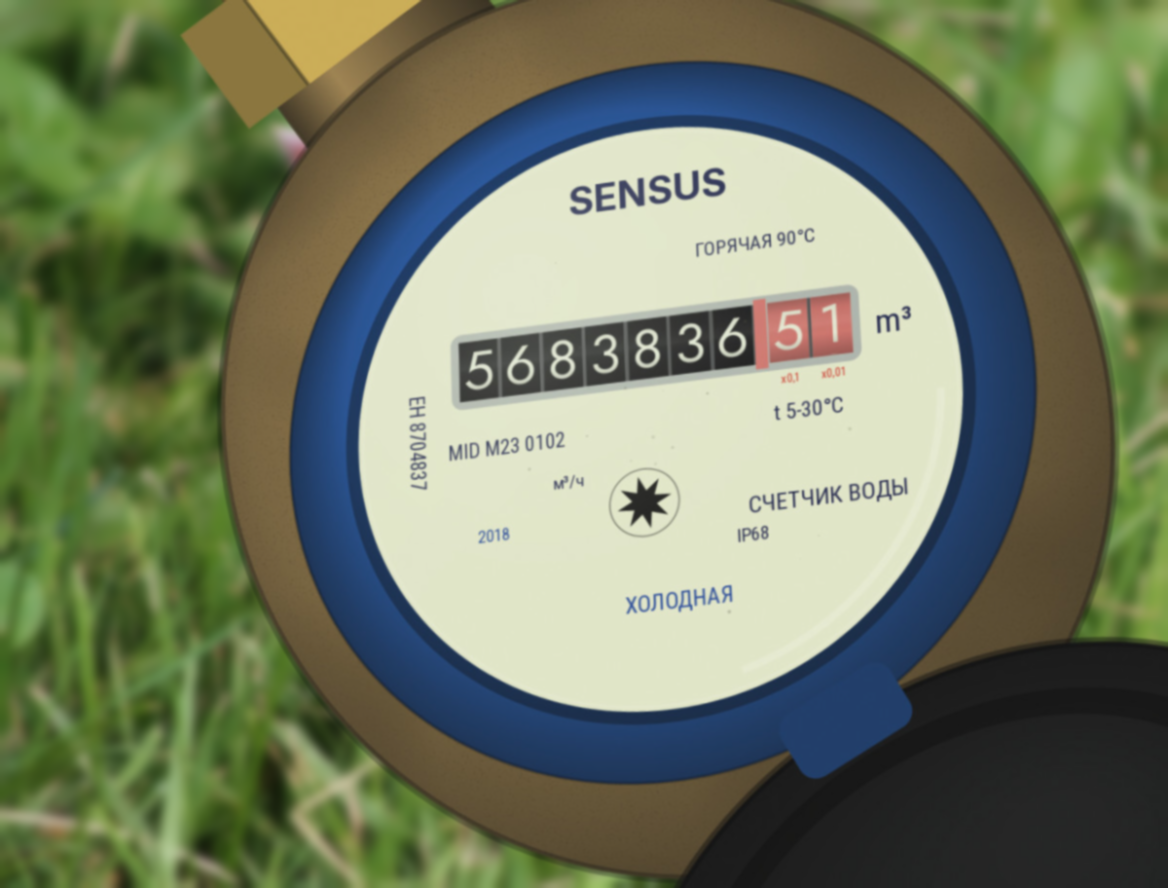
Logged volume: 5683836.51 m³
